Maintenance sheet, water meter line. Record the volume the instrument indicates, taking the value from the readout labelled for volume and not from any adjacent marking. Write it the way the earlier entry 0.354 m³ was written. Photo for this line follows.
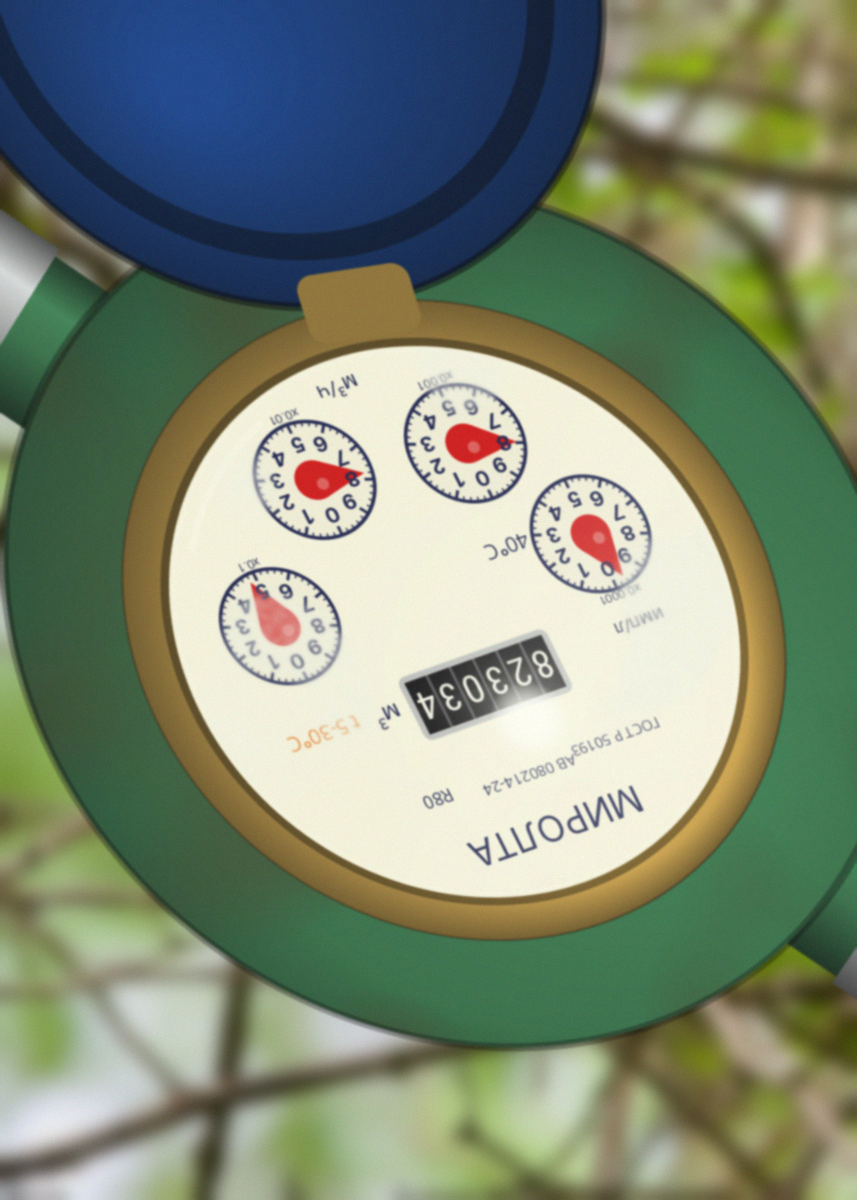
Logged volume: 823034.4779 m³
